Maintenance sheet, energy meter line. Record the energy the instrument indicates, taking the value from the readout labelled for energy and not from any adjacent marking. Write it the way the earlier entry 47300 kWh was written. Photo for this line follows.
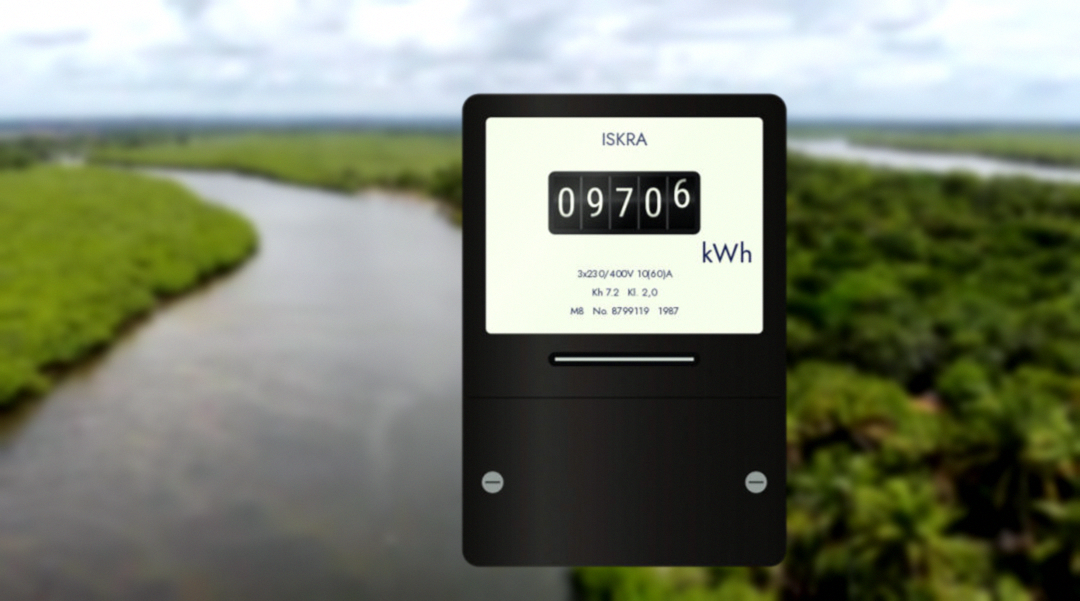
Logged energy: 9706 kWh
